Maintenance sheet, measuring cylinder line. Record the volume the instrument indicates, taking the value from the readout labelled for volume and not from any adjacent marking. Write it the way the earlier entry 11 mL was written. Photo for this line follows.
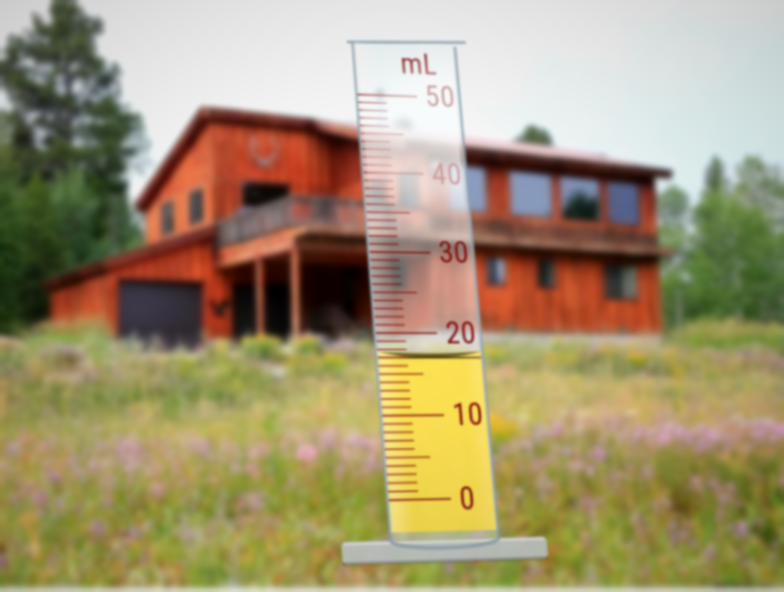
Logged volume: 17 mL
